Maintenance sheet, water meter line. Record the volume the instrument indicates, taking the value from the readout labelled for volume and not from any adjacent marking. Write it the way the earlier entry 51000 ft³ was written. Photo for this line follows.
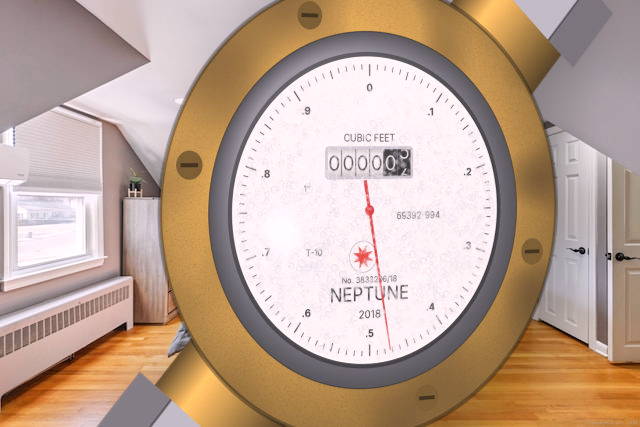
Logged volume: 5.47 ft³
